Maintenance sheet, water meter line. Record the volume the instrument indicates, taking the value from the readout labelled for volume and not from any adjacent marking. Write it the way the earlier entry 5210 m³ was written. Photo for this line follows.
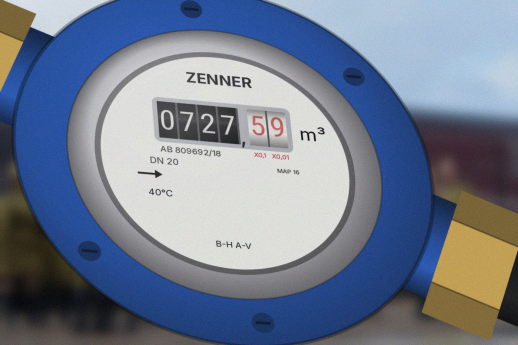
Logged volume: 727.59 m³
